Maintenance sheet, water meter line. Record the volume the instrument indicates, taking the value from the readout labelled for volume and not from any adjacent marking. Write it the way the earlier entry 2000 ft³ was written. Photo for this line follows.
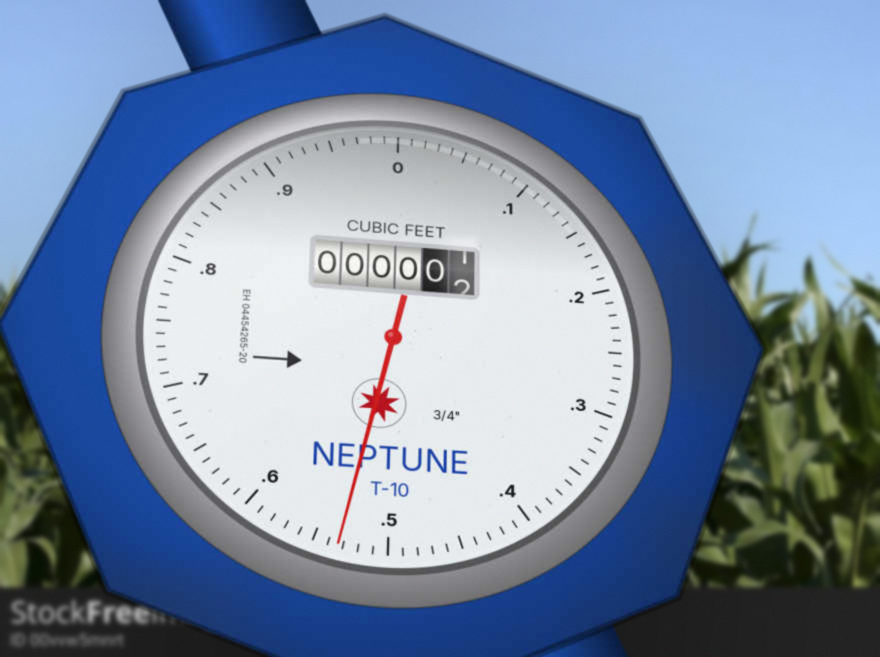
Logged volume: 1.53 ft³
